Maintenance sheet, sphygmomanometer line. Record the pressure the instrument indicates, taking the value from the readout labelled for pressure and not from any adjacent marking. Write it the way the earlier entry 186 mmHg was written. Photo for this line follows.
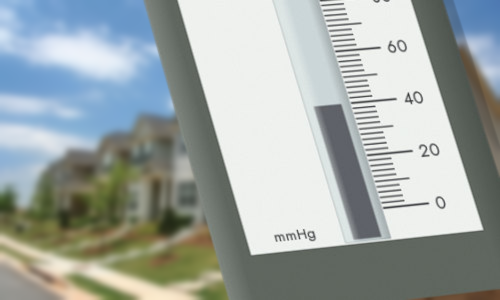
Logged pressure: 40 mmHg
